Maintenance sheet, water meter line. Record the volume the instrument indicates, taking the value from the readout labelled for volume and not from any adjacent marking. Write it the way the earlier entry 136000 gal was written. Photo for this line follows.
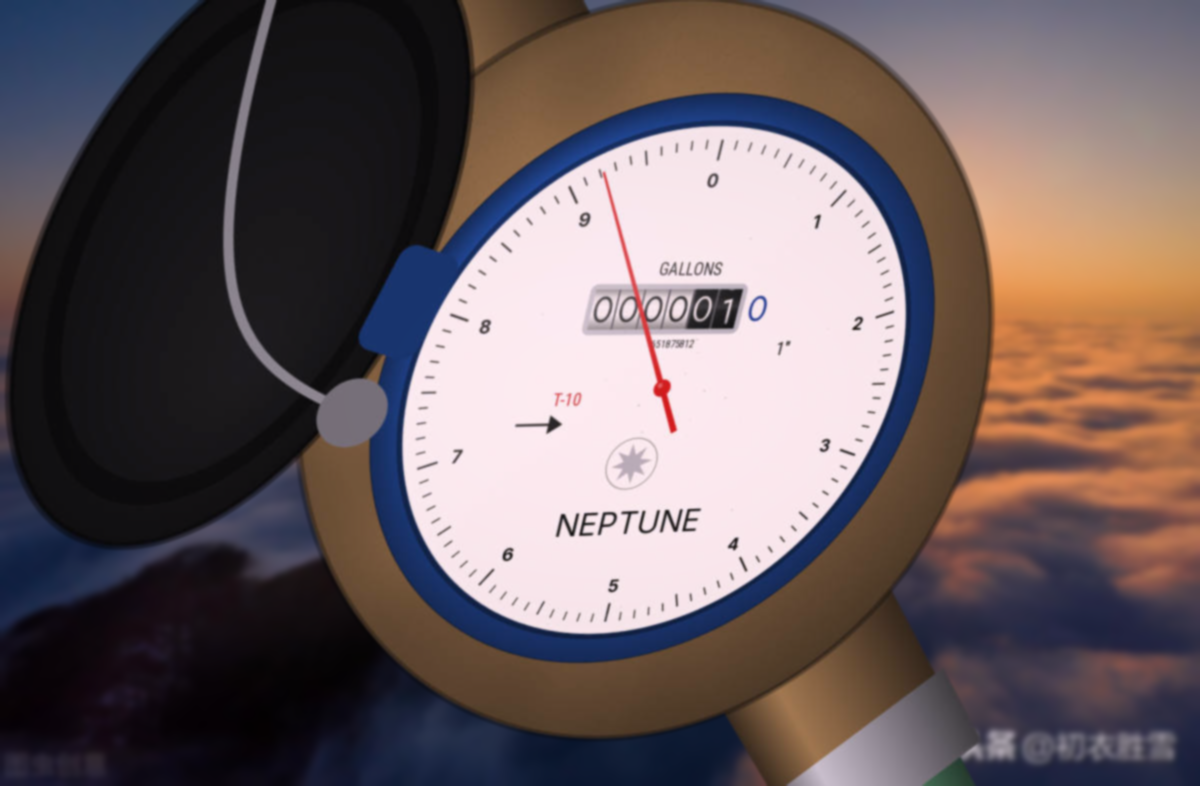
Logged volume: 9.2 gal
